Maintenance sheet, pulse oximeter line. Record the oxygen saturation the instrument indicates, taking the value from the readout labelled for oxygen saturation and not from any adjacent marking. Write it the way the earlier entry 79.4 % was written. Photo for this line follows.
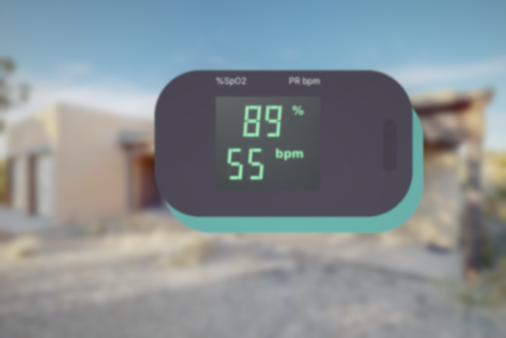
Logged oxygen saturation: 89 %
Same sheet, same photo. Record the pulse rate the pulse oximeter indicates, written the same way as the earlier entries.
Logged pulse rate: 55 bpm
